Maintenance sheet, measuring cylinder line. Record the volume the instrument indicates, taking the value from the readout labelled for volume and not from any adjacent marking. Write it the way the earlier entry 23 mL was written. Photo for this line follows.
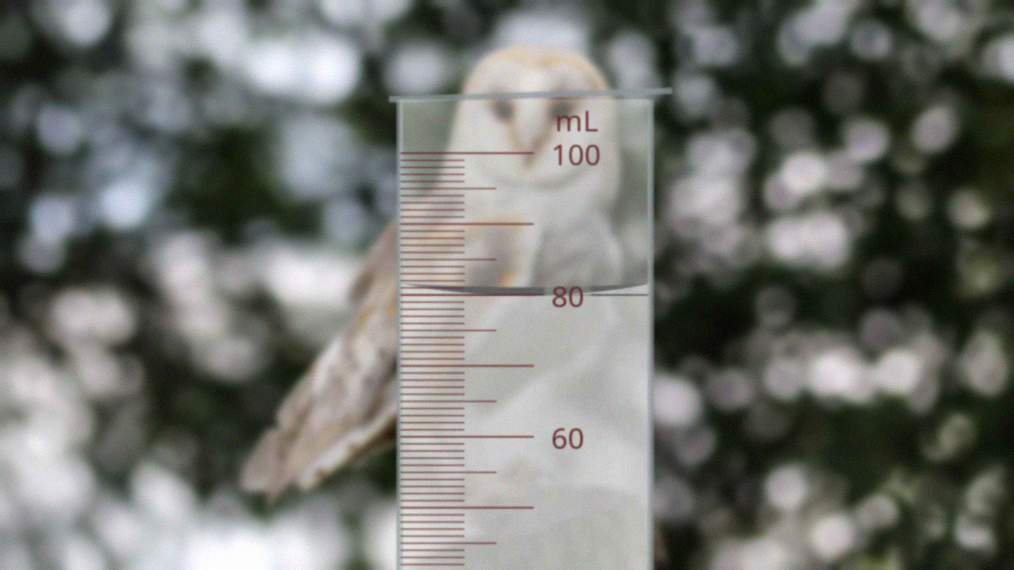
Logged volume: 80 mL
